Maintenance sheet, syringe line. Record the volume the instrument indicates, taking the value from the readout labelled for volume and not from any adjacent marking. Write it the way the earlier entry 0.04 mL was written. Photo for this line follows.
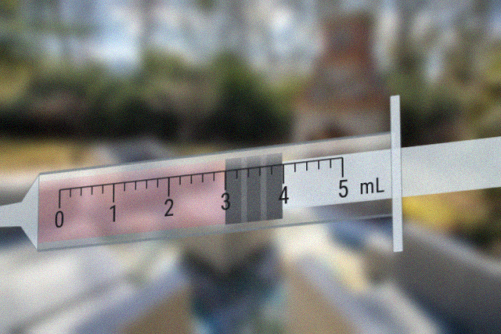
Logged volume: 3 mL
